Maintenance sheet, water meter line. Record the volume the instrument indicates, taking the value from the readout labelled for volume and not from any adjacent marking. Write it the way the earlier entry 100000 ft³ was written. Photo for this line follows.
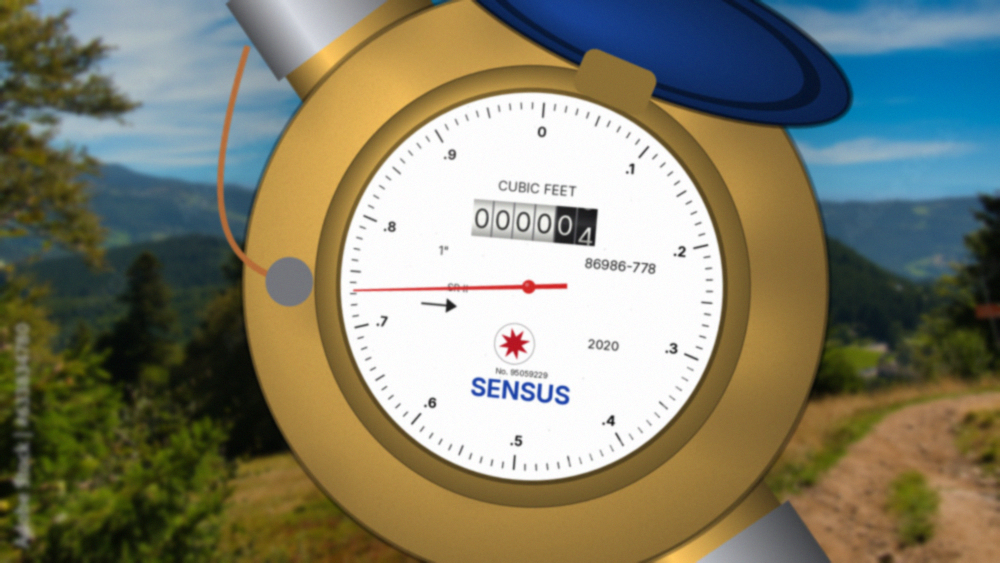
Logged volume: 3.73 ft³
